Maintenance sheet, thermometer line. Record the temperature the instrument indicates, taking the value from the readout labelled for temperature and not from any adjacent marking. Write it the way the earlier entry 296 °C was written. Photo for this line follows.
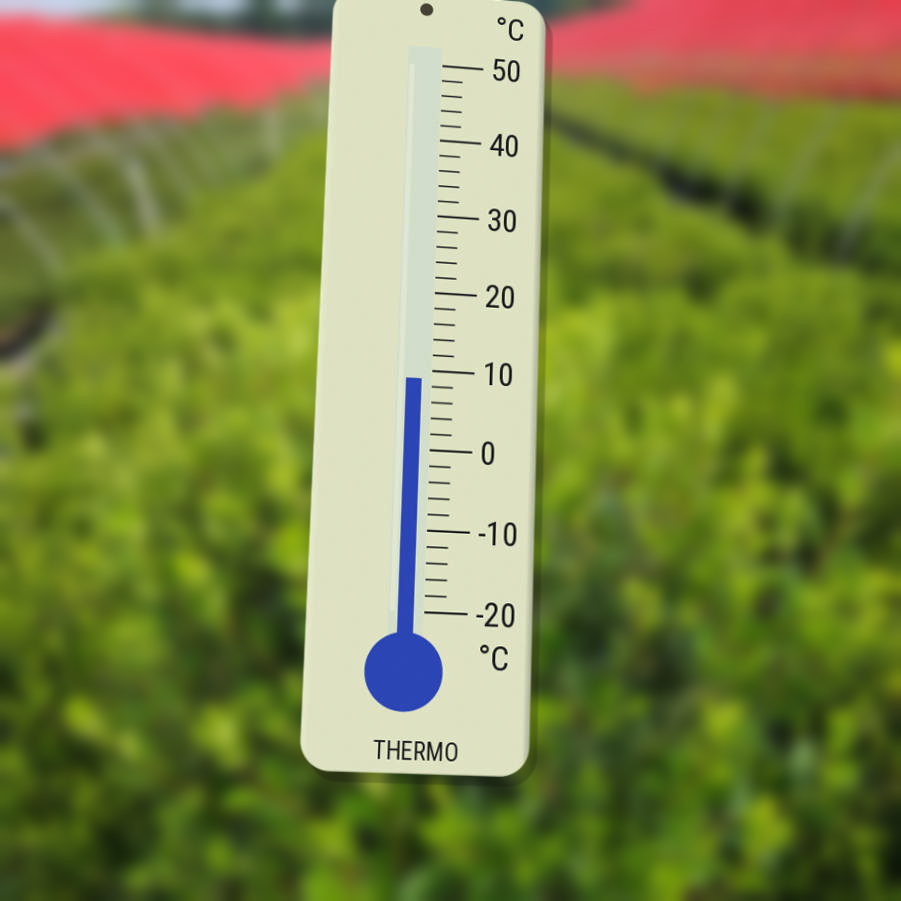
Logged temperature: 9 °C
